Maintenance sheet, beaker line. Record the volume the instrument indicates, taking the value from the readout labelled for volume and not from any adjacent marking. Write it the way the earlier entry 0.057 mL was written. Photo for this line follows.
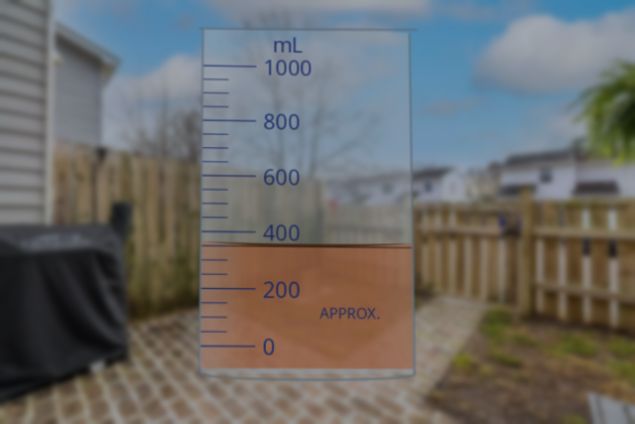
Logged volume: 350 mL
